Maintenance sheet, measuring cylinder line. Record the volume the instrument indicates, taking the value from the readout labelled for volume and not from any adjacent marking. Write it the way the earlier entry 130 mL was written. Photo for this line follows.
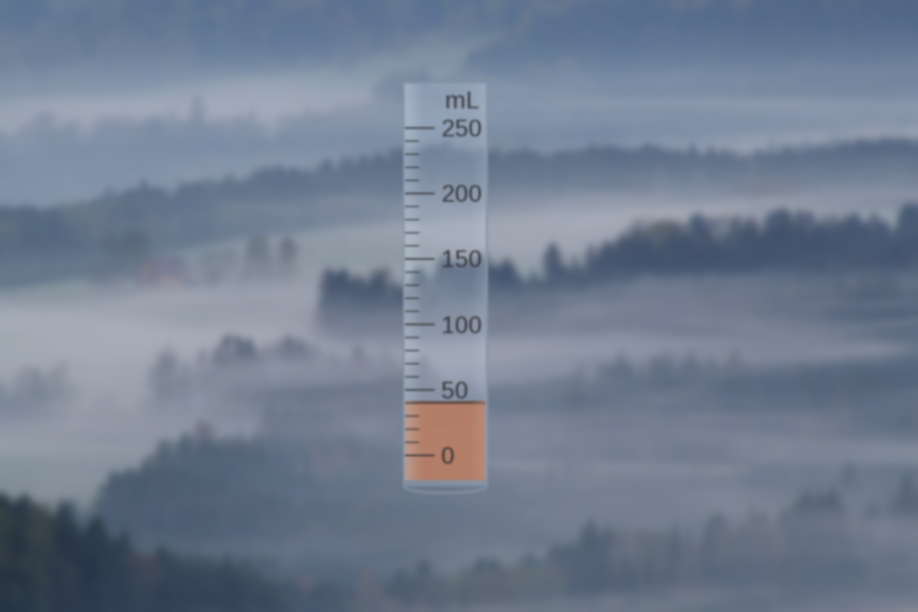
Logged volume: 40 mL
